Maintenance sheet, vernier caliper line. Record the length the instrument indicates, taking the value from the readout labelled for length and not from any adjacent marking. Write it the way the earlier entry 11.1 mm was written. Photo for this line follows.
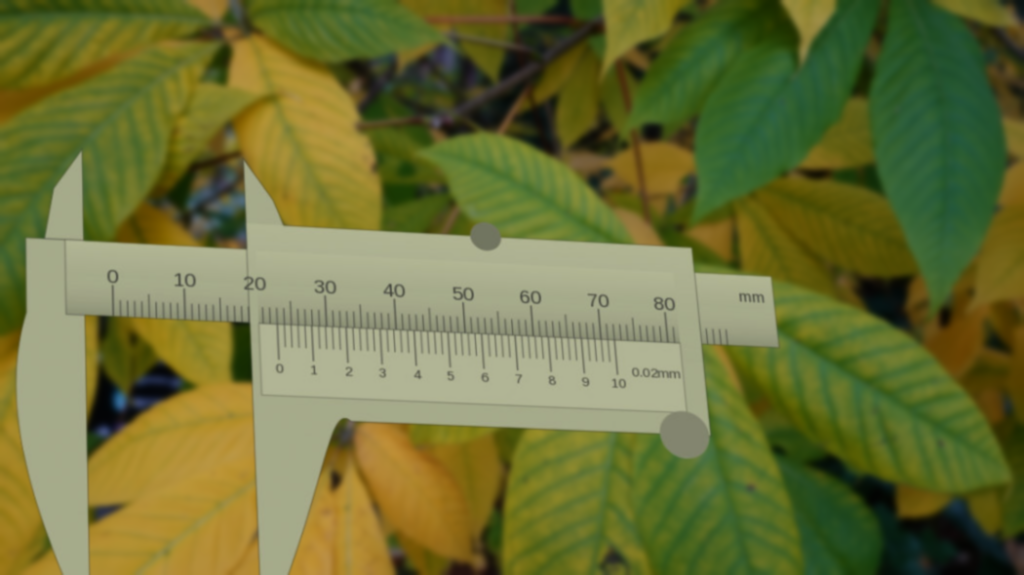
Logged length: 23.0 mm
